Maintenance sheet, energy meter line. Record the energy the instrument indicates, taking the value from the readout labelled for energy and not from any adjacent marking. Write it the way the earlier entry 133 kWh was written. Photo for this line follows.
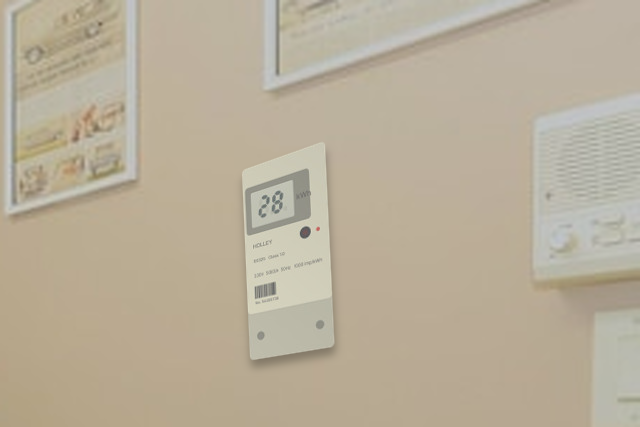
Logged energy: 28 kWh
